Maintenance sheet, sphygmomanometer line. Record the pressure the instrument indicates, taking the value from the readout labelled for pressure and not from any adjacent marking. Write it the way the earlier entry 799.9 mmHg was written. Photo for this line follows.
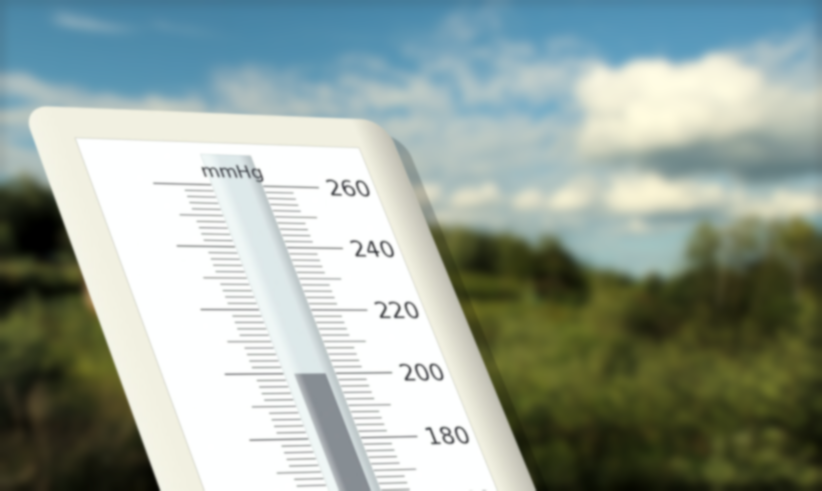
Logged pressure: 200 mmHg
